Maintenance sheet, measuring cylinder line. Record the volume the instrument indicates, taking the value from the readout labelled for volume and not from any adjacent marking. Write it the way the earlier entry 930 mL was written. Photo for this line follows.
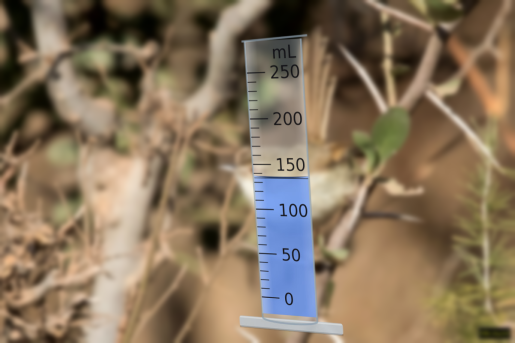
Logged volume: 135 mL
